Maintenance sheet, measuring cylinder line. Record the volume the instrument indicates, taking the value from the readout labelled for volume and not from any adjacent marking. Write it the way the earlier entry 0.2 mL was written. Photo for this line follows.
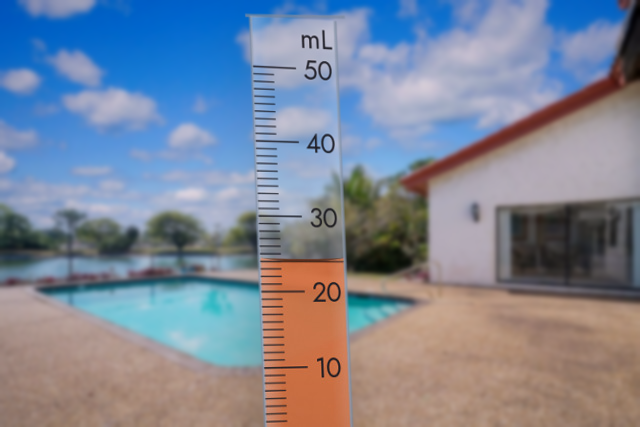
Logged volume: 24 mL
